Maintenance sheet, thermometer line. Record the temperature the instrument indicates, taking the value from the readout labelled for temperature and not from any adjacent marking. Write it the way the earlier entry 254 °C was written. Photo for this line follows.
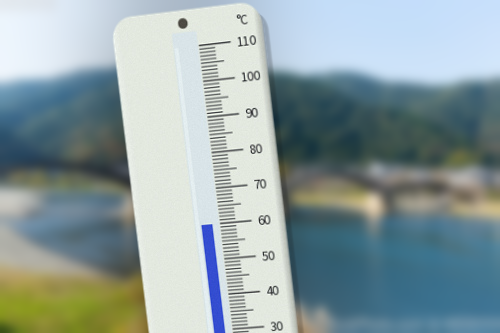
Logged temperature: 60 °C
